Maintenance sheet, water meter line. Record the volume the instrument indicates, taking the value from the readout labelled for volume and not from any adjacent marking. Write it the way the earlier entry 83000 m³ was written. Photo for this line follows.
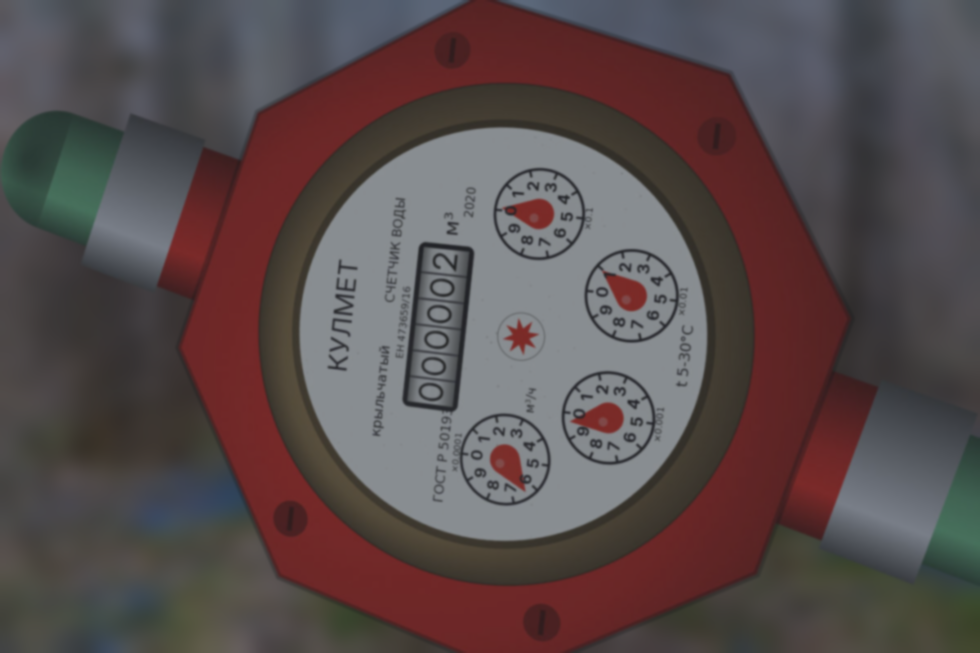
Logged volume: 2.0096 m³
